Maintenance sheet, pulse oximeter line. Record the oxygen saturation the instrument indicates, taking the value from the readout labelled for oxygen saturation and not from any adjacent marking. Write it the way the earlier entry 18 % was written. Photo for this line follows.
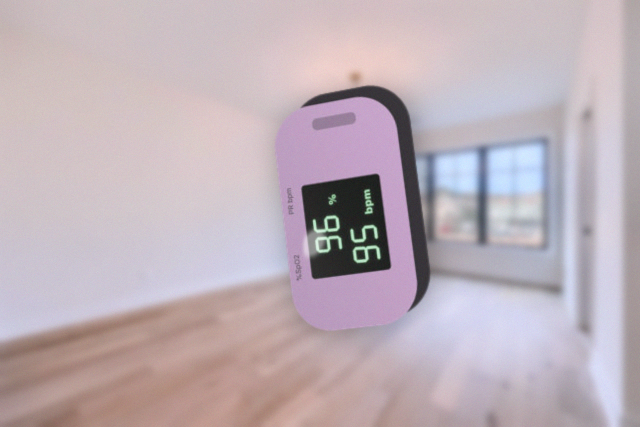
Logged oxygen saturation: 96 %
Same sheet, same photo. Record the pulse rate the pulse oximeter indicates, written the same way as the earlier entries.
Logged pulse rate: 95 bpm
